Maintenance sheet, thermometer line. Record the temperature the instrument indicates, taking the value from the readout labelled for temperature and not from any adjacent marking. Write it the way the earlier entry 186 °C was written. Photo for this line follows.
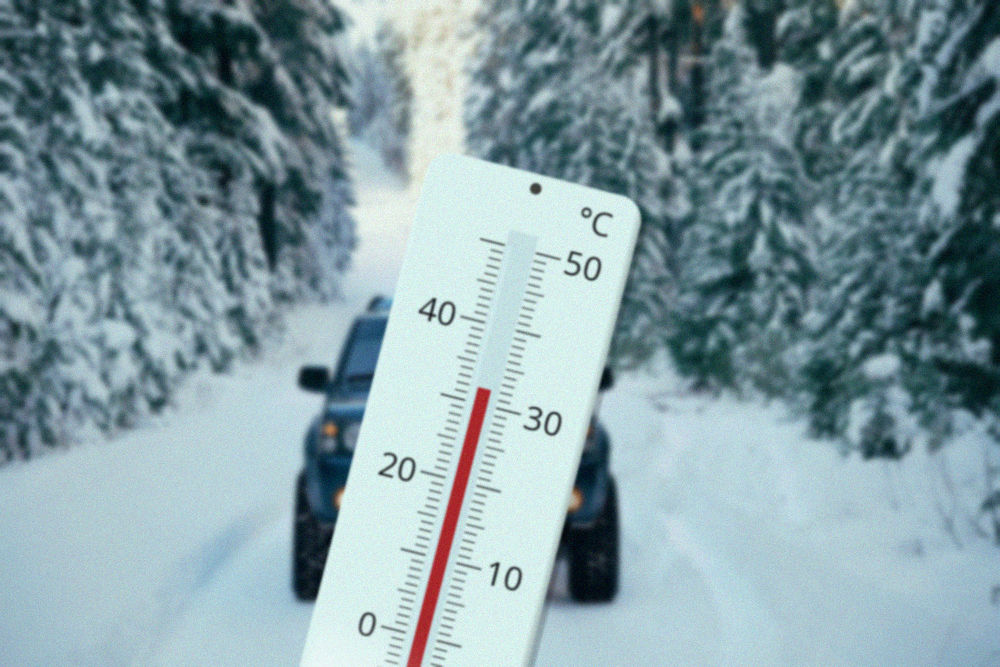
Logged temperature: 32 °C
